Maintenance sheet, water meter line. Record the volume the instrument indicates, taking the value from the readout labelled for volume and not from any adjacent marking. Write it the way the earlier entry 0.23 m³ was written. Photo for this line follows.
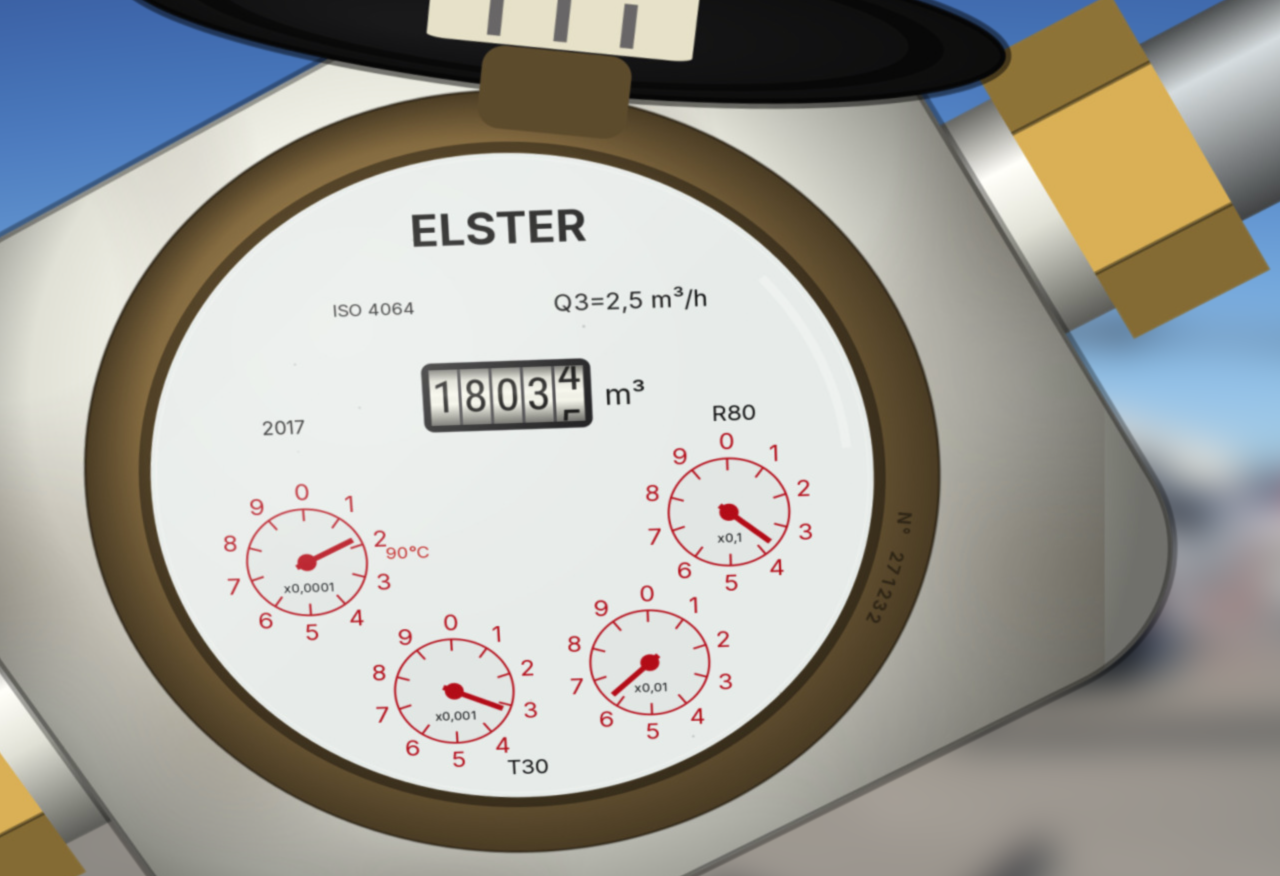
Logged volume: 18034.3631 m³
